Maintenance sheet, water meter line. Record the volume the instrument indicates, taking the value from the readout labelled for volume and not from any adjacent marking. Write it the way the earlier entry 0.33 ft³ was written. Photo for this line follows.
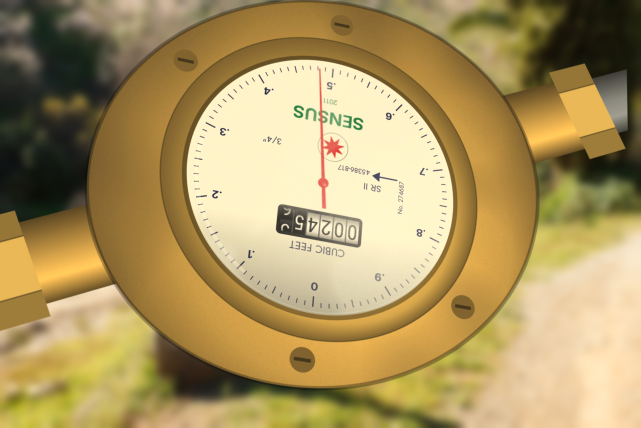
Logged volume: 2455.48 ft³
